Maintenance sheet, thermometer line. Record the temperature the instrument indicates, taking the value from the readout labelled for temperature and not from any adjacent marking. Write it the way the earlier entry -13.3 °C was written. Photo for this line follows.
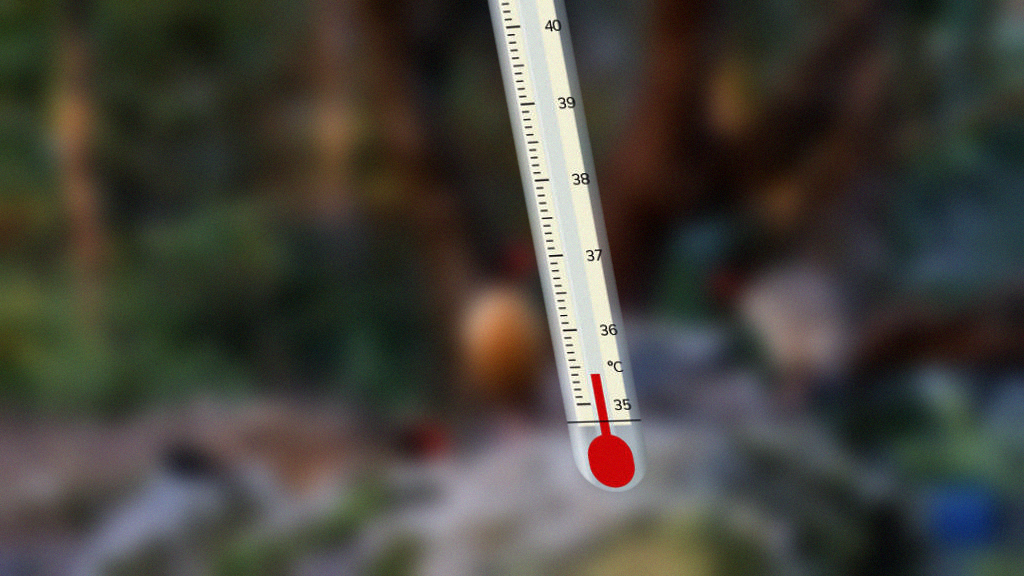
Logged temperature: 35.4 °C
